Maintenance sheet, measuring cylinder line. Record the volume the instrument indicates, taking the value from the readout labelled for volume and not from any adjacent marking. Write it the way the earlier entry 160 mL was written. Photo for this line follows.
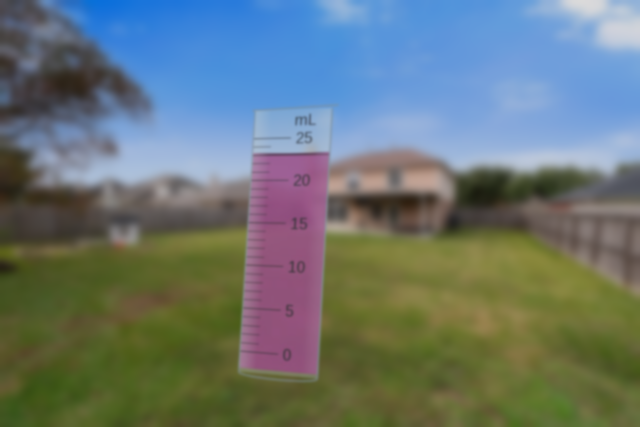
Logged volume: 23 mL
